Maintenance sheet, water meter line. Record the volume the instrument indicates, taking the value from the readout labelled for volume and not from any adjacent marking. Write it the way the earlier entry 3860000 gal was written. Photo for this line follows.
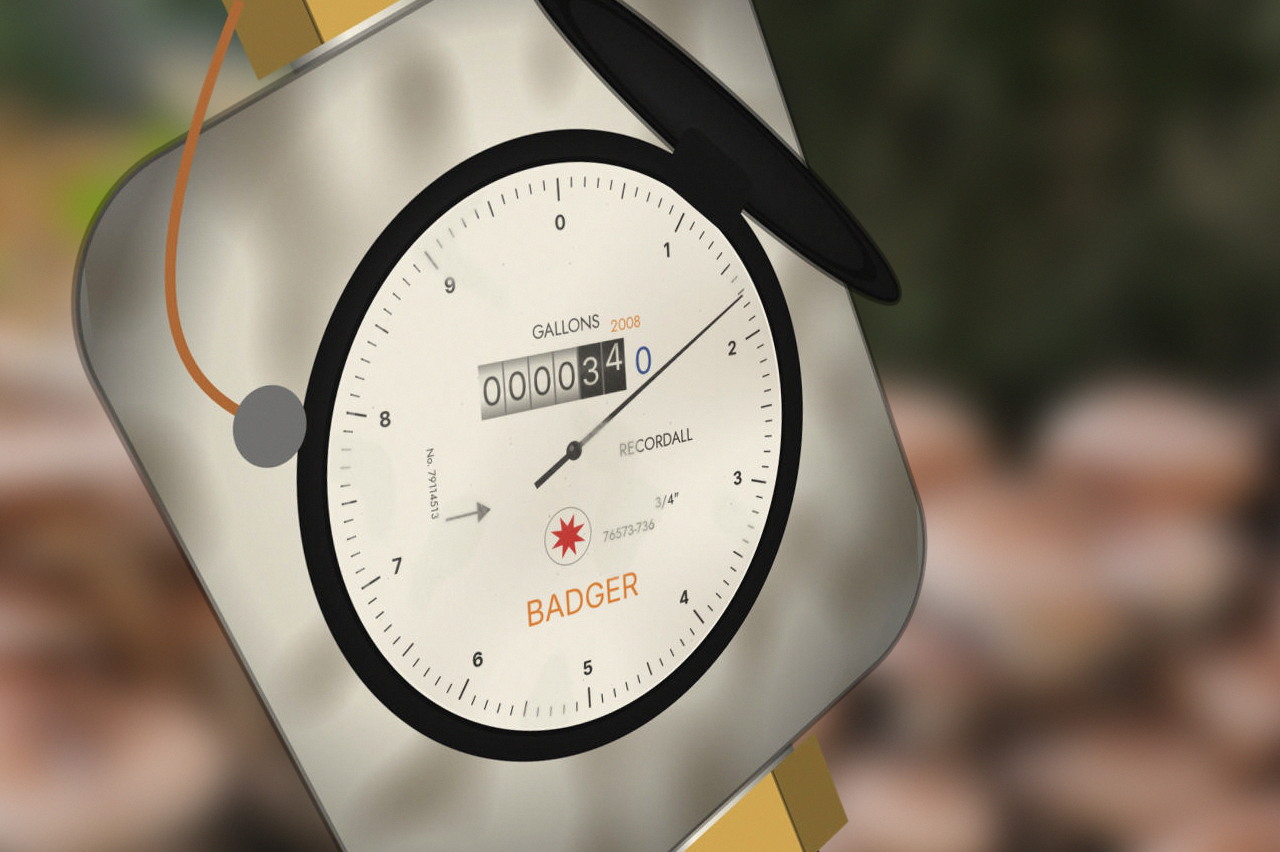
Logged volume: 341.7 gal
